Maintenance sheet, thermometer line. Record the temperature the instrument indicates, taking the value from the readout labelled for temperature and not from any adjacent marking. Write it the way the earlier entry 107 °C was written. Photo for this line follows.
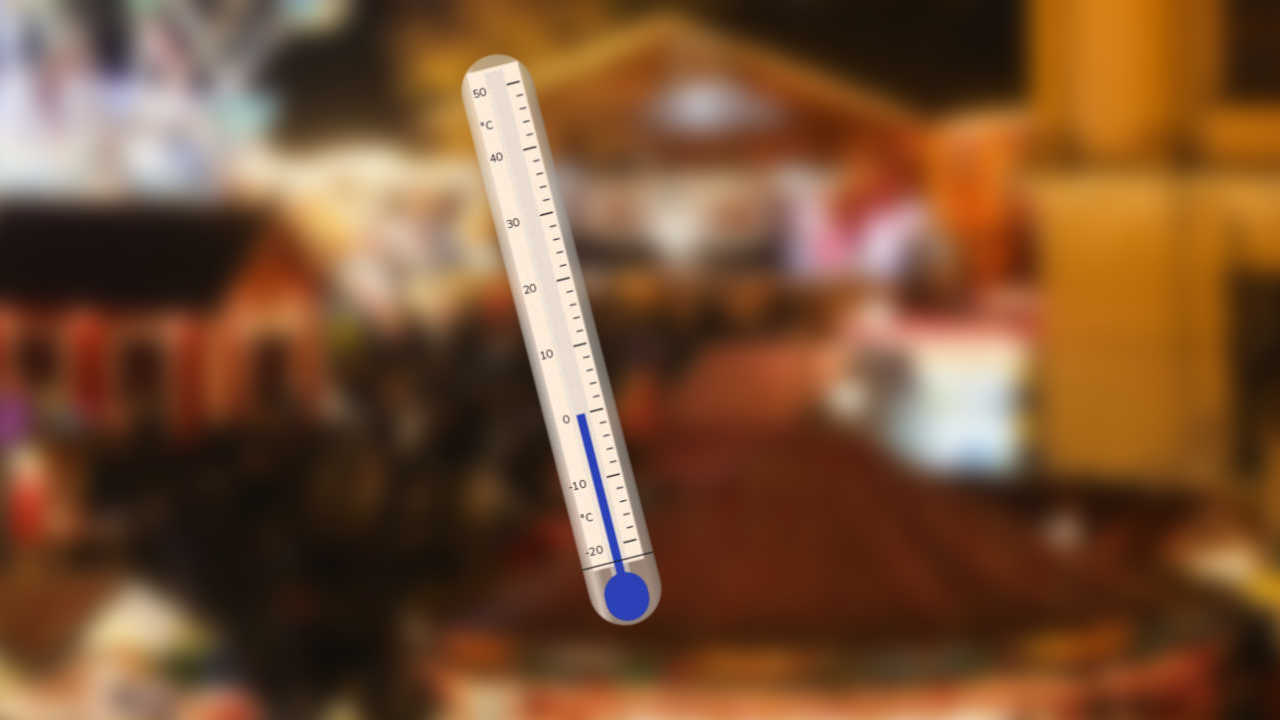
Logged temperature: 0 °C
